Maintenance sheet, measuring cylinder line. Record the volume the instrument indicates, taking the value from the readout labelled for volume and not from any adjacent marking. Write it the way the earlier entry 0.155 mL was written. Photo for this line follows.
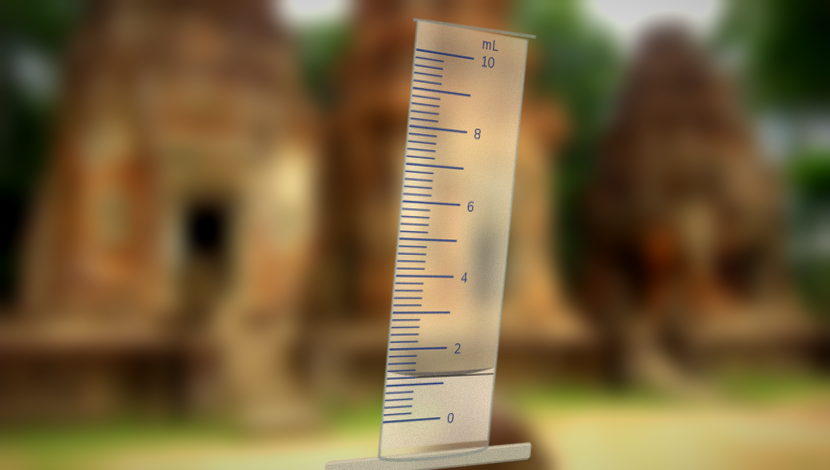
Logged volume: 1.2 mL
